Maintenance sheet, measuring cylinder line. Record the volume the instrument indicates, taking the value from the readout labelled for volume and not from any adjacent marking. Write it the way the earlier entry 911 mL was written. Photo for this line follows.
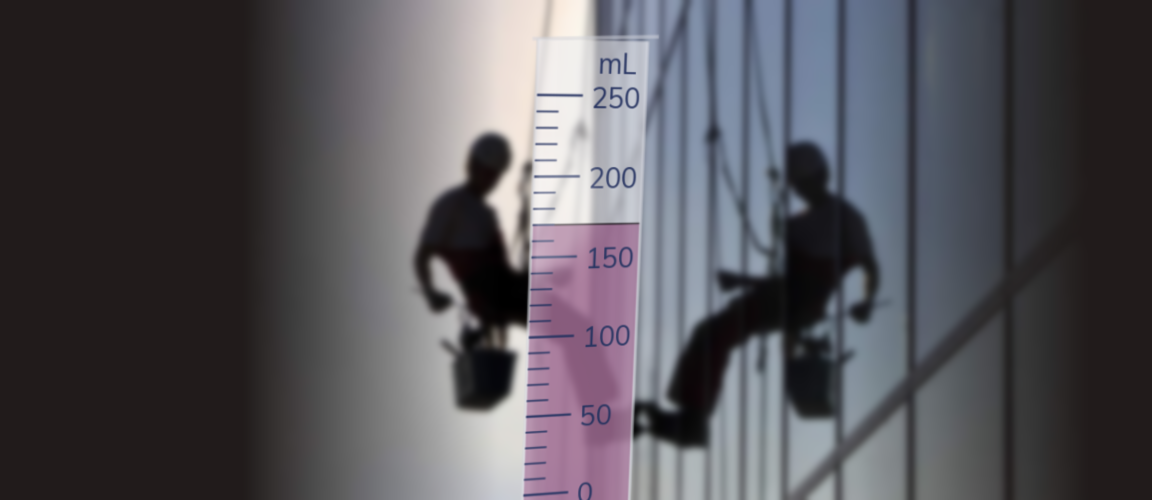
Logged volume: 170 mL
